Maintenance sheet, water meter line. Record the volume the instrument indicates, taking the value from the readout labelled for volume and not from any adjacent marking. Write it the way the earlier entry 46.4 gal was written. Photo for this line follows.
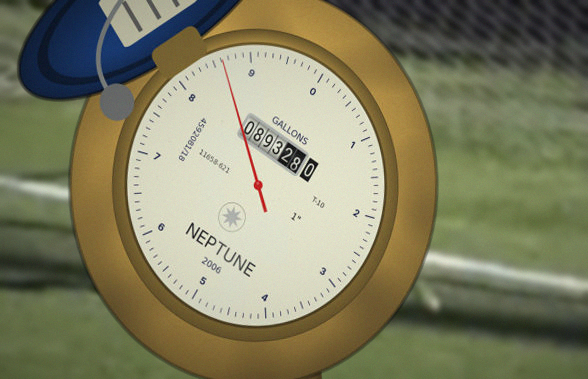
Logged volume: 893278.6 gal
